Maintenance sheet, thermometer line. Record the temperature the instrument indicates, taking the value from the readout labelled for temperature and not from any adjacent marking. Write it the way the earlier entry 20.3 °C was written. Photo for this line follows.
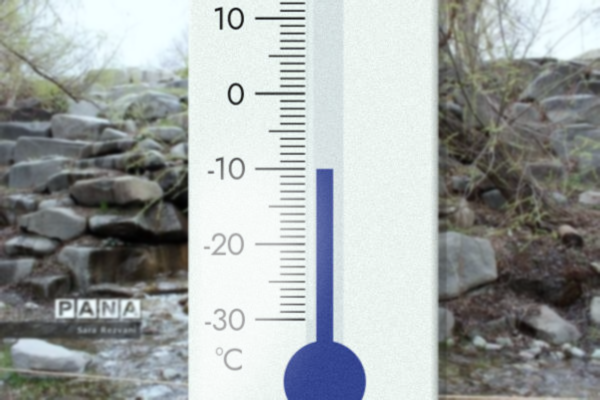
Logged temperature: -10 °C
